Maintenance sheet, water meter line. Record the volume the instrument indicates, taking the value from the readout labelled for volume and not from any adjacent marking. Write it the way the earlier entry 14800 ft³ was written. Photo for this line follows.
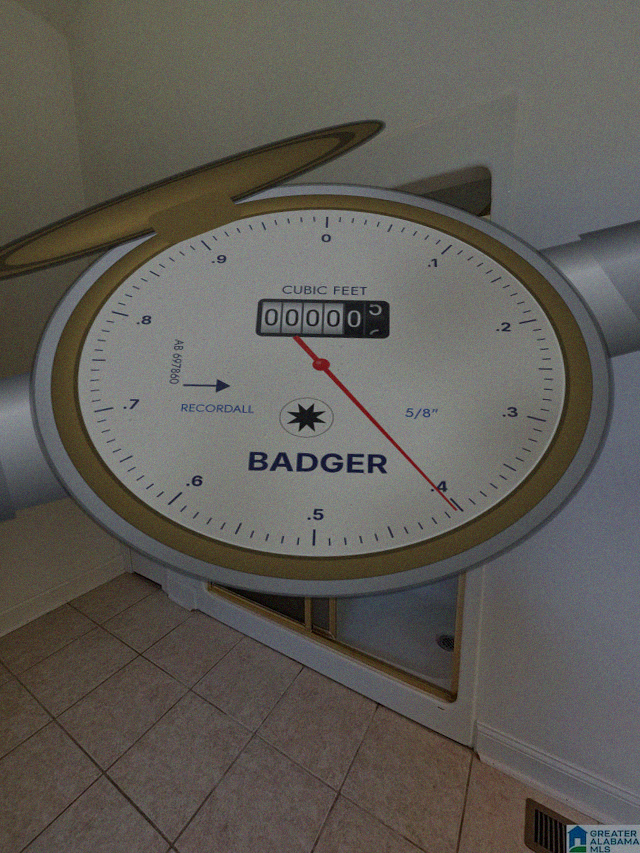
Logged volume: 5.40 ft³
